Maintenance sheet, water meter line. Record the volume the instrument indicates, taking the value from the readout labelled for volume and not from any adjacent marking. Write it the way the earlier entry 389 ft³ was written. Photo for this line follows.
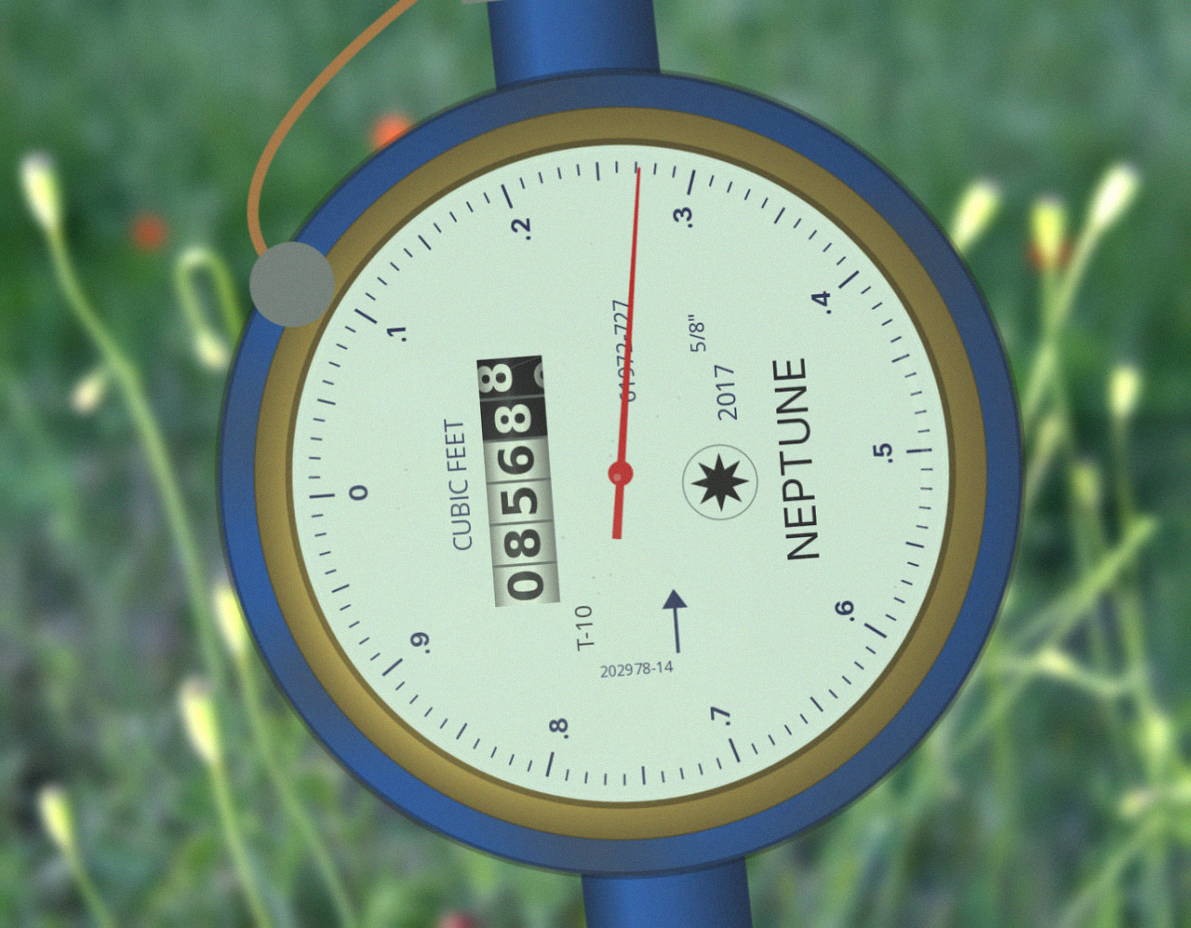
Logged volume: 85688.27 ft³
